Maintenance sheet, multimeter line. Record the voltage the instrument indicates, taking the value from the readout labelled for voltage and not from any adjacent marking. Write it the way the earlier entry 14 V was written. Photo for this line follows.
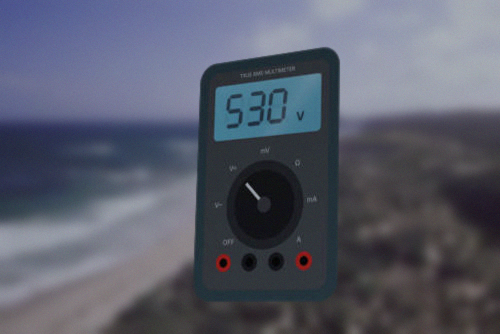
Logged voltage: 530 V
